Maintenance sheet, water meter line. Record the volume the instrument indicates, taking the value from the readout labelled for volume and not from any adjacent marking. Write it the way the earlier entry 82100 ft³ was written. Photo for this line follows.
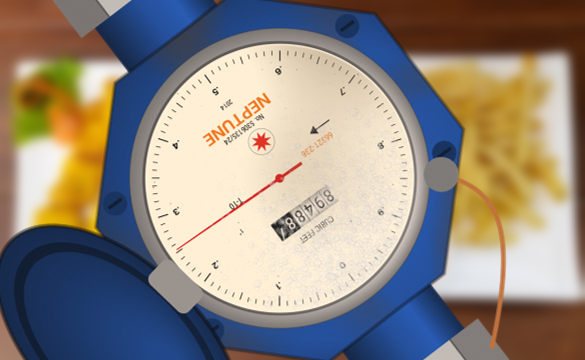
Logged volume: 894887.25 ft³
